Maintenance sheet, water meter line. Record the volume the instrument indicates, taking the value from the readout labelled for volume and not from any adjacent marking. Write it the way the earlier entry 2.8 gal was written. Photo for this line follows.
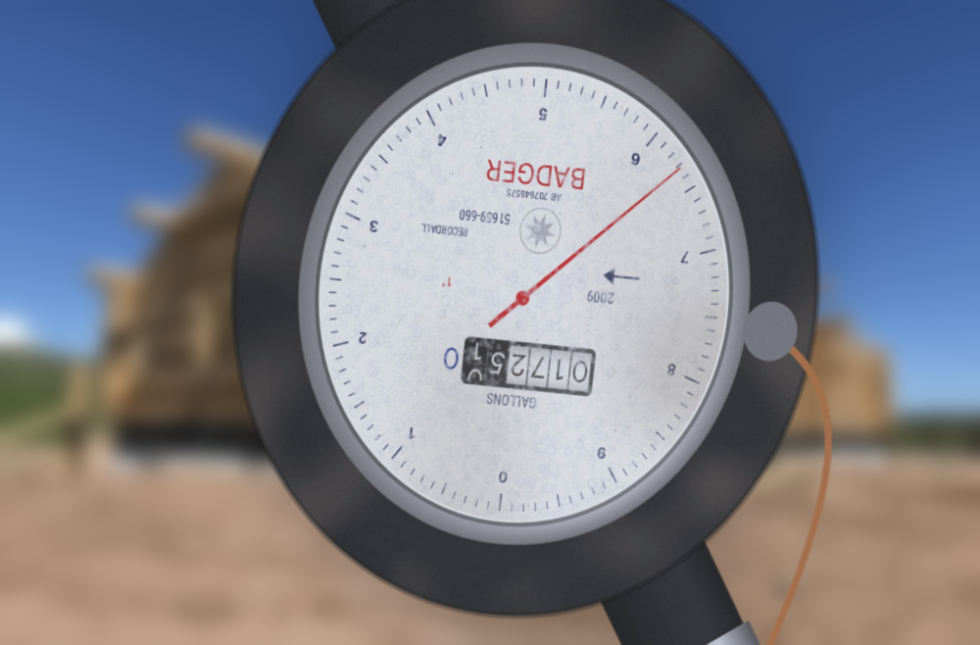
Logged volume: 172506.3 gal
